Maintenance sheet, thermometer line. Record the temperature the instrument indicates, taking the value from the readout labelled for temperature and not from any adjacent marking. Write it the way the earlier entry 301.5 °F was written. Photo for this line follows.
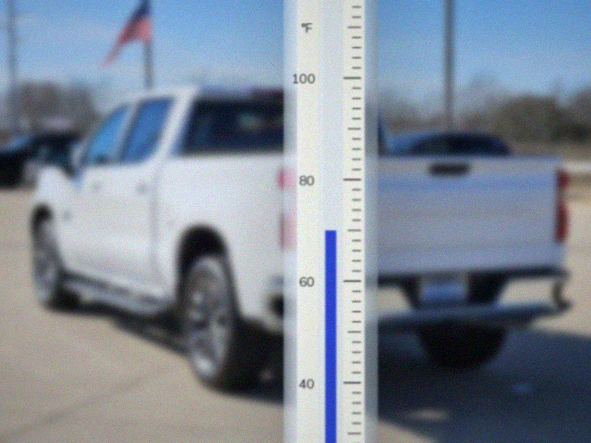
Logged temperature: 70 °F
